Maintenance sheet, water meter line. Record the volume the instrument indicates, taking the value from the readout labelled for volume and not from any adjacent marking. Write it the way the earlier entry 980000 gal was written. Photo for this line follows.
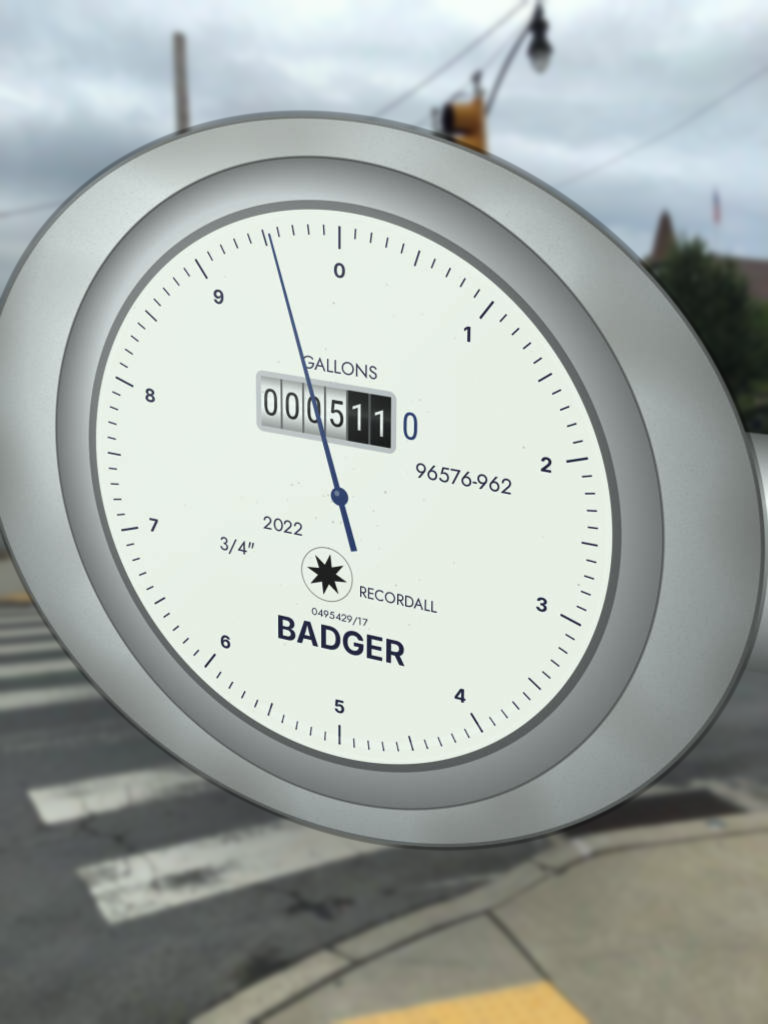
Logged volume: 5109.5 gal
